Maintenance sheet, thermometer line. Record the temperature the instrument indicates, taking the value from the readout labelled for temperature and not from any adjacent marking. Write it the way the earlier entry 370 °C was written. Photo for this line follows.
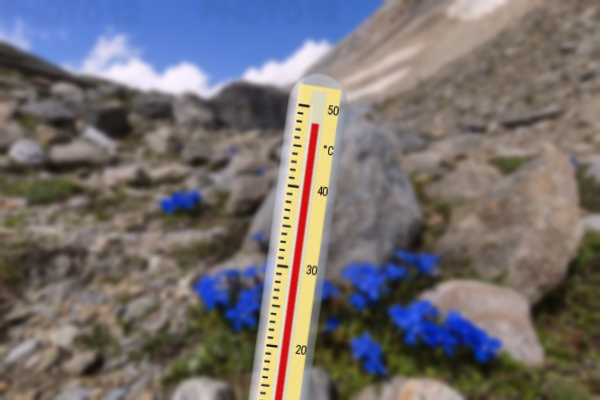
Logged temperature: 48 °C
